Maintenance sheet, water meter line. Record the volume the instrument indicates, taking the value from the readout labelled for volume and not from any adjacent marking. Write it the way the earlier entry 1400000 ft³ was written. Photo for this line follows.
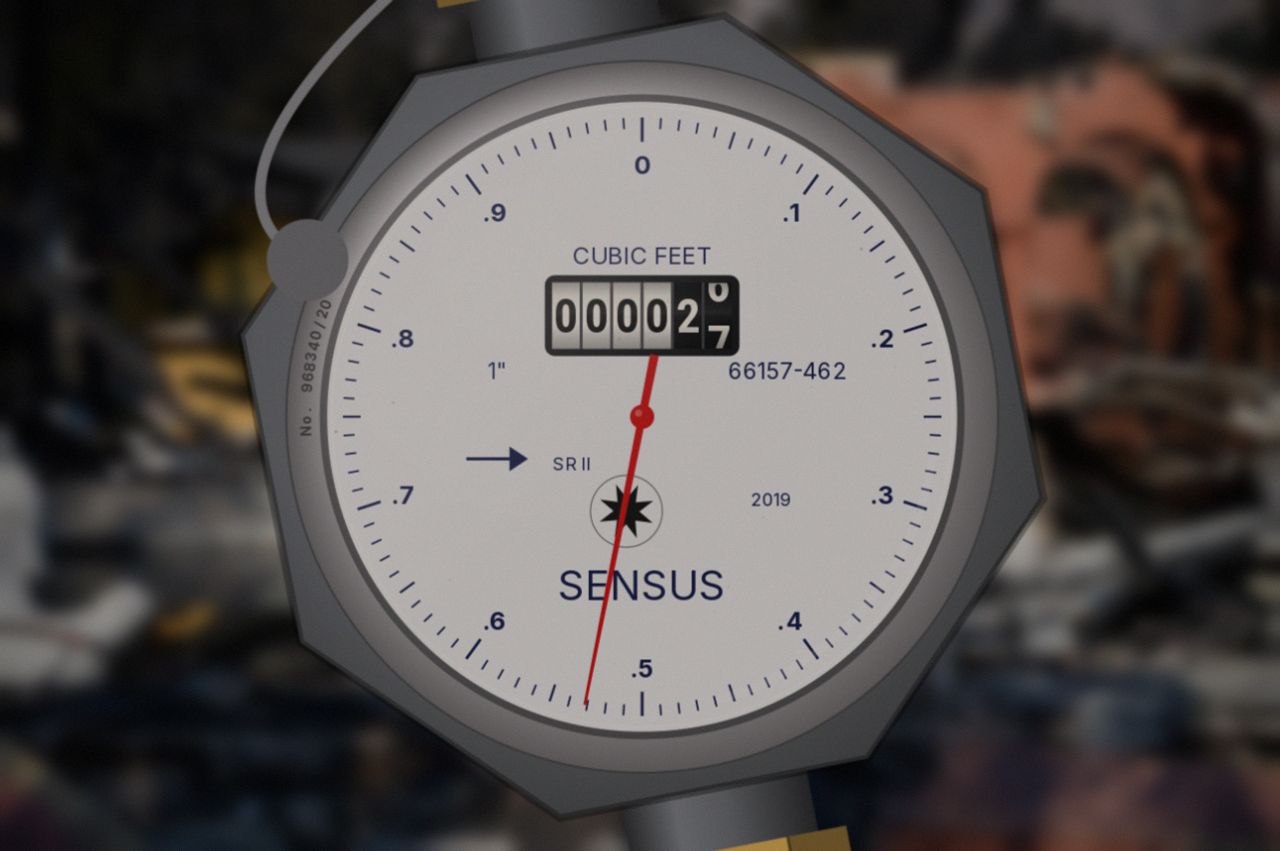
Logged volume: 26.53 ft³
